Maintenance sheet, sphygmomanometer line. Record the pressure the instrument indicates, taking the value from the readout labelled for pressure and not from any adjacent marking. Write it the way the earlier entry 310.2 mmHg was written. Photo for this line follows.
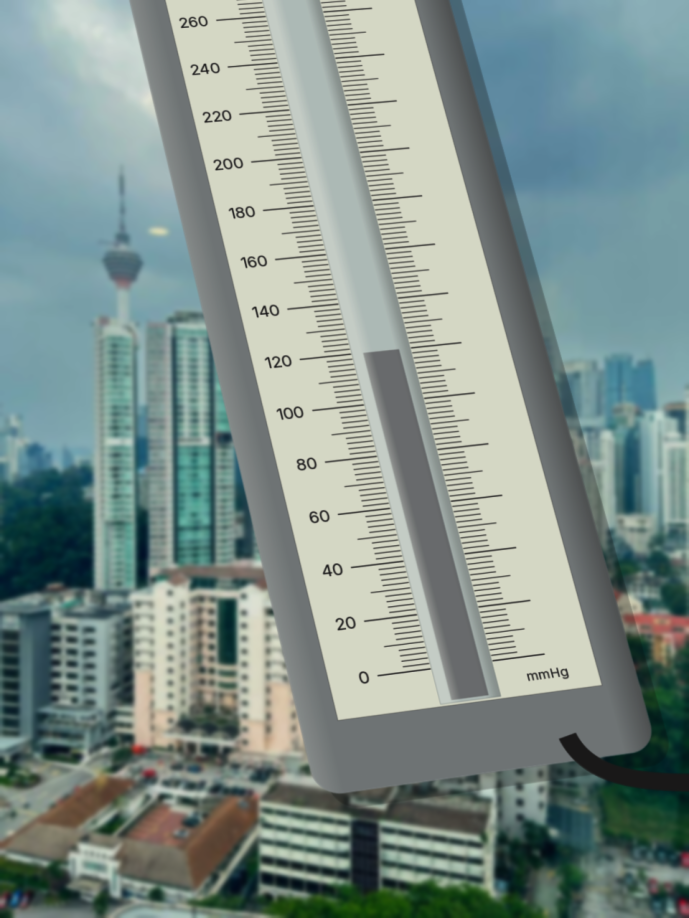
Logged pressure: 120 mmHg
